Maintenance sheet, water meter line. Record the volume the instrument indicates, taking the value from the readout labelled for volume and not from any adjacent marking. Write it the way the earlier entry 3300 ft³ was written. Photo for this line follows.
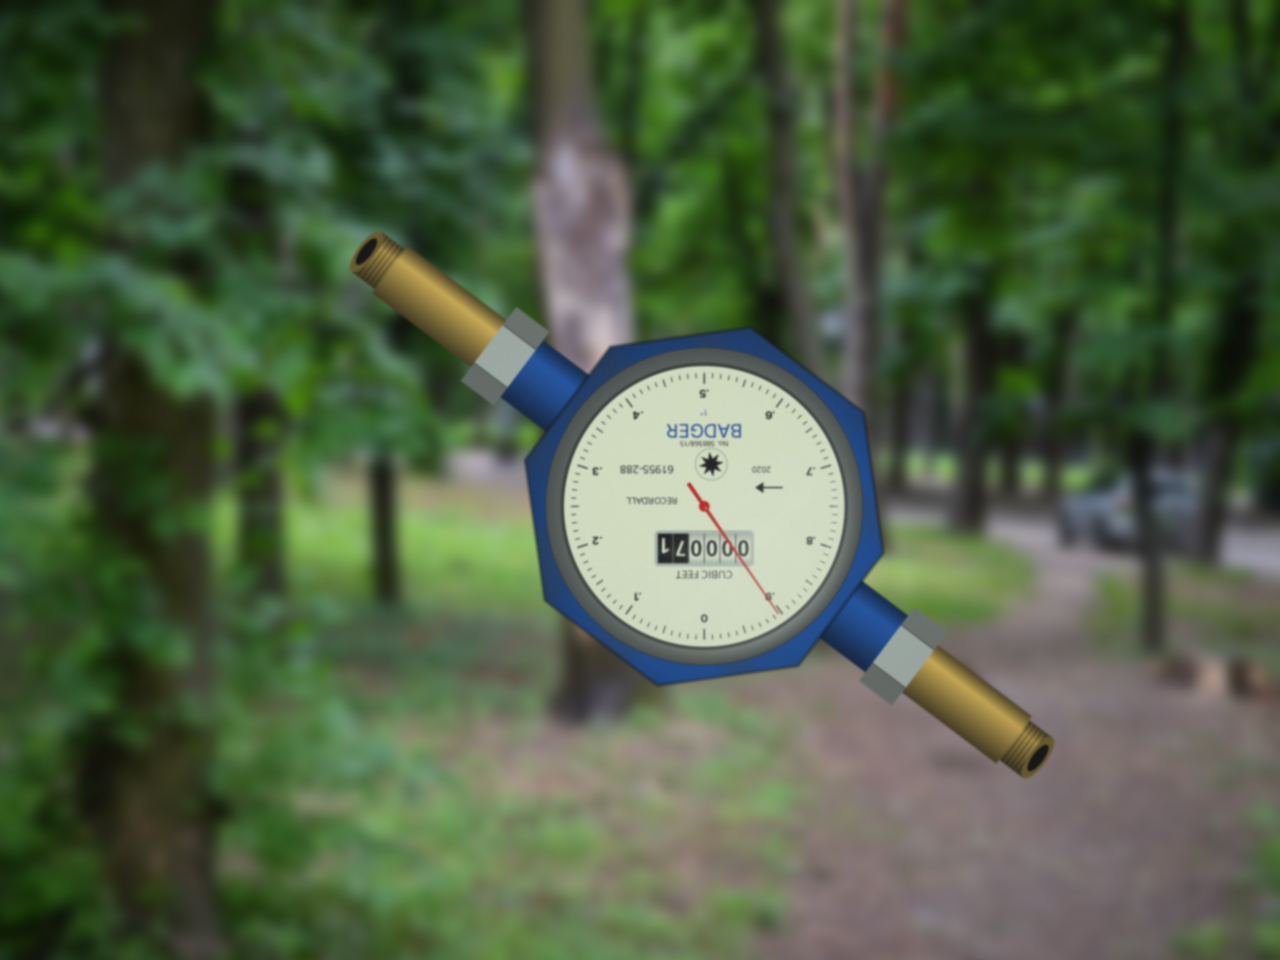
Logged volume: 70.90 ft³
